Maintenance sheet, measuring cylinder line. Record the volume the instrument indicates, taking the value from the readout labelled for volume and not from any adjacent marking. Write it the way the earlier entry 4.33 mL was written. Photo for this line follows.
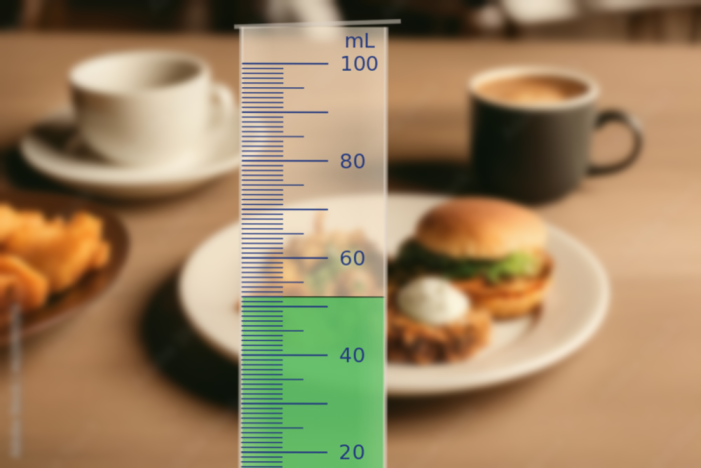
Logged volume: 52 mL
